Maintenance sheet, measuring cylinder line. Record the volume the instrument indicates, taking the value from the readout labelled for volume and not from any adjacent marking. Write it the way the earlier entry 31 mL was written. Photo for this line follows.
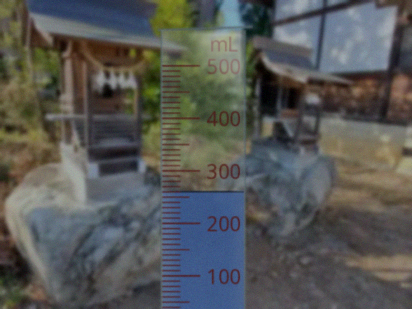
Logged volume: 260 mL
